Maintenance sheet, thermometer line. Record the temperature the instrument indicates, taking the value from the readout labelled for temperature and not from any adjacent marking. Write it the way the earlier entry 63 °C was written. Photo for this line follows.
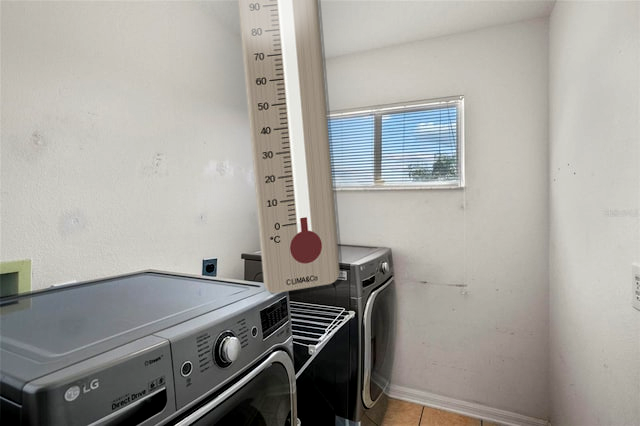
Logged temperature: 2 °C
